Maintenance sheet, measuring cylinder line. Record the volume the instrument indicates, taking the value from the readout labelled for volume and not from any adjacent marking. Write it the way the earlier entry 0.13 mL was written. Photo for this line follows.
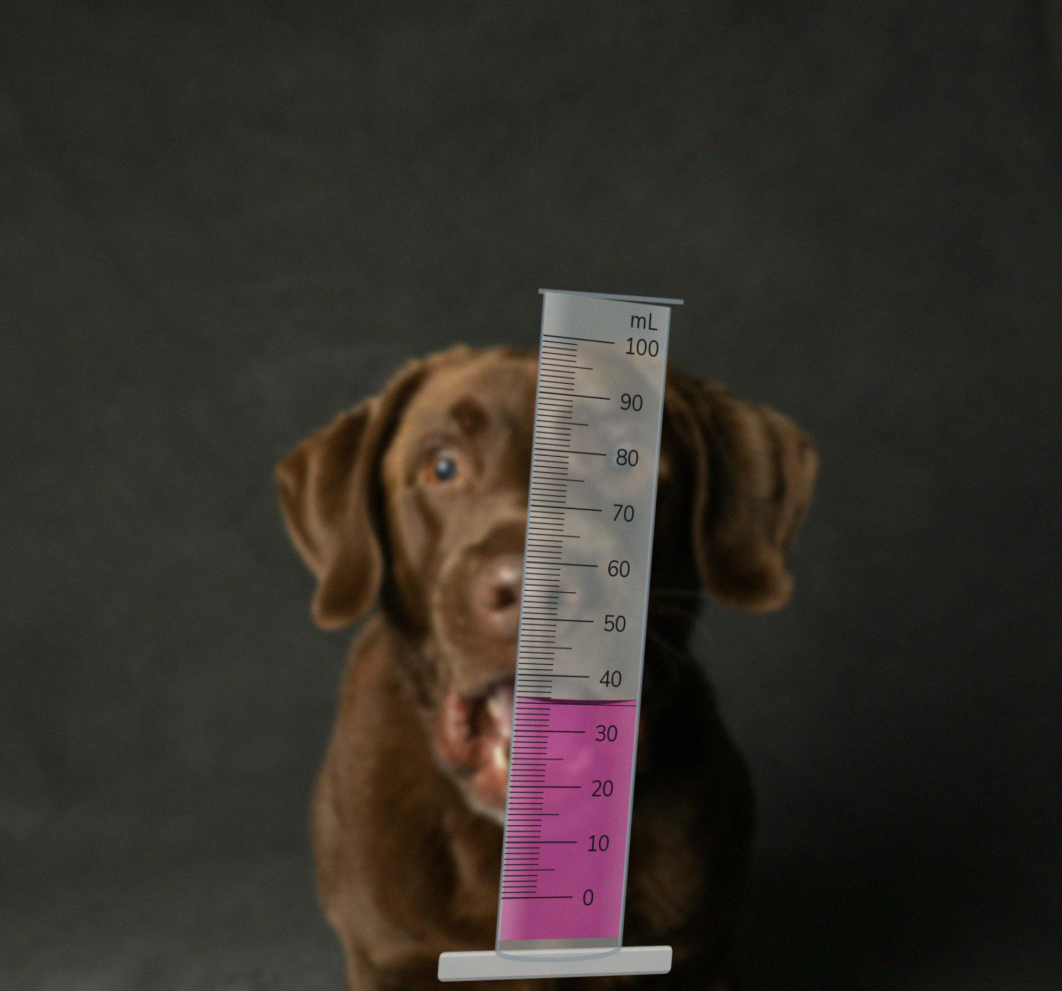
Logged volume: 35 mL
